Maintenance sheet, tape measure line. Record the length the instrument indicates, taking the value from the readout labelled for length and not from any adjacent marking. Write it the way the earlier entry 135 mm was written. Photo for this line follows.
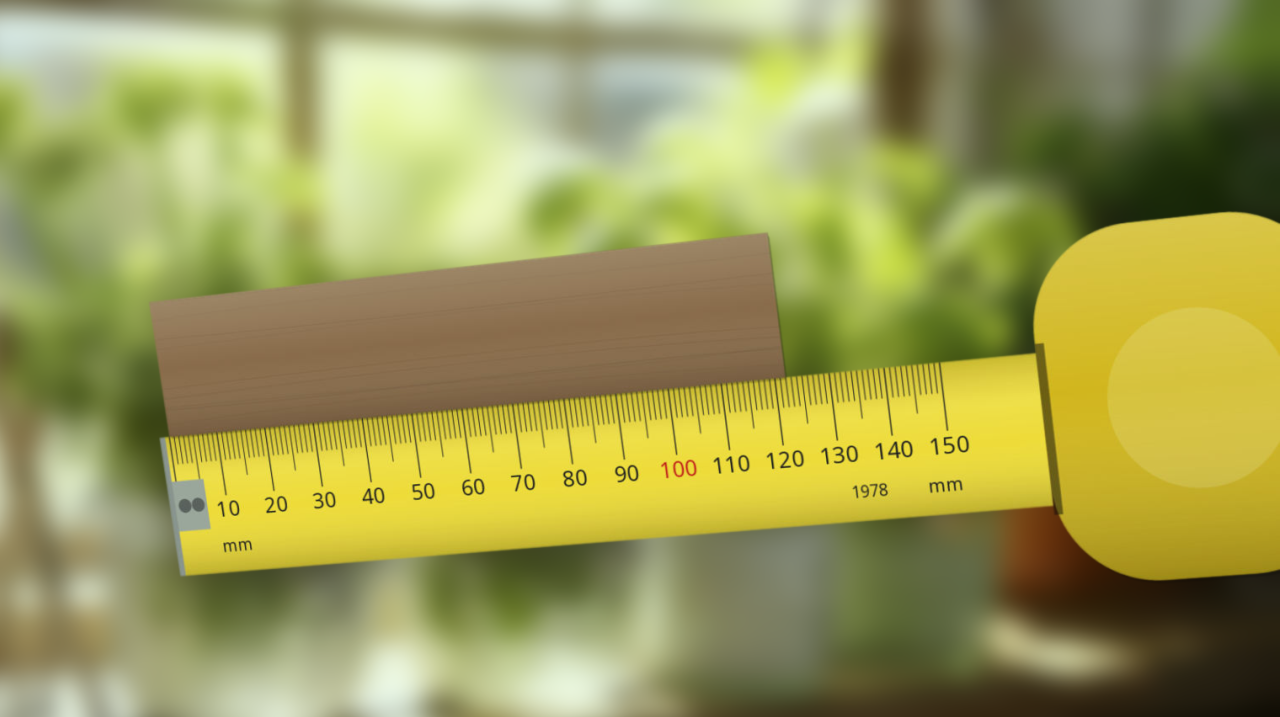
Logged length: 122 mm
